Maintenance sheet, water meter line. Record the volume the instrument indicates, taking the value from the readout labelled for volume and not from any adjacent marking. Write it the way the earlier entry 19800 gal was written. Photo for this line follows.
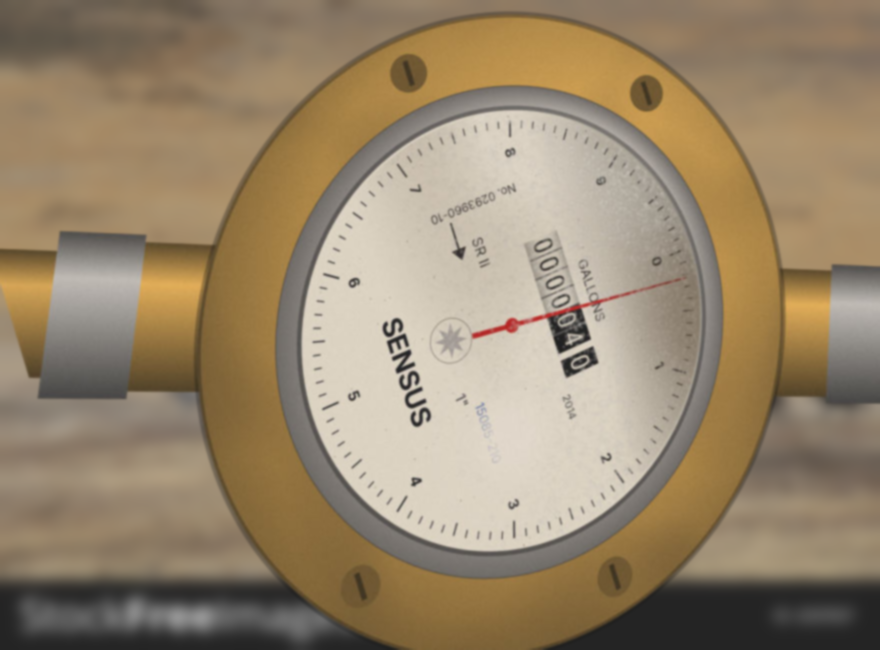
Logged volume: 40.2 gal
